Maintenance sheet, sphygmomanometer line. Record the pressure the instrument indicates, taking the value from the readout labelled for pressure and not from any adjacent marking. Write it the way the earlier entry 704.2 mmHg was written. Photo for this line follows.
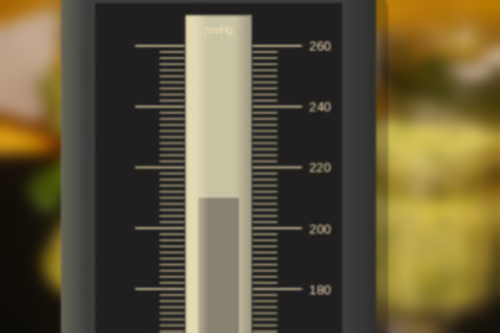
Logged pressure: 210 mmHg
